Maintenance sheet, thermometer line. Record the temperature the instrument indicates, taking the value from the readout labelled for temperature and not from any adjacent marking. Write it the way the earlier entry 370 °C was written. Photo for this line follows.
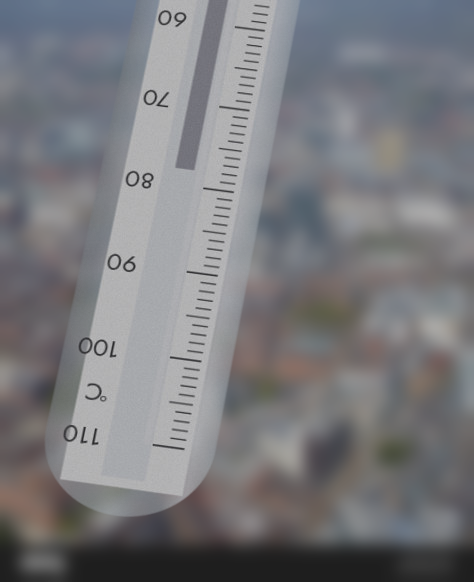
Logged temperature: 78 °C
